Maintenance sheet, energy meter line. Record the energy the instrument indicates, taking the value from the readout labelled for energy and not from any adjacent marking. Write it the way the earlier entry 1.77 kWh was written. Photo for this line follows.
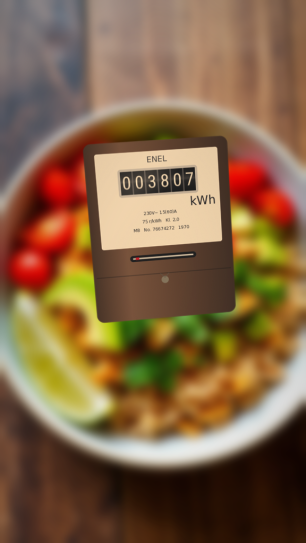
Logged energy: 3807 kWh
